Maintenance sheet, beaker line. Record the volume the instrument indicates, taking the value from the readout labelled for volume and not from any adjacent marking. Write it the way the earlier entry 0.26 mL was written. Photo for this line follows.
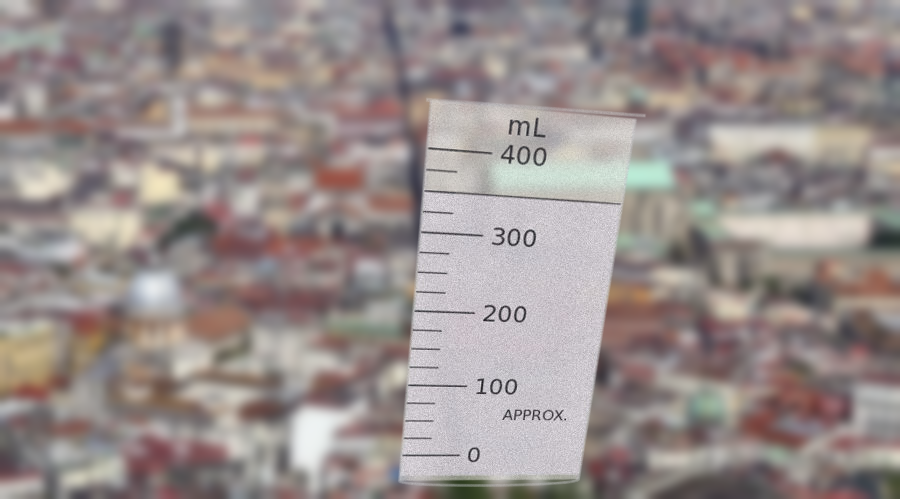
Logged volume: 350 mL
